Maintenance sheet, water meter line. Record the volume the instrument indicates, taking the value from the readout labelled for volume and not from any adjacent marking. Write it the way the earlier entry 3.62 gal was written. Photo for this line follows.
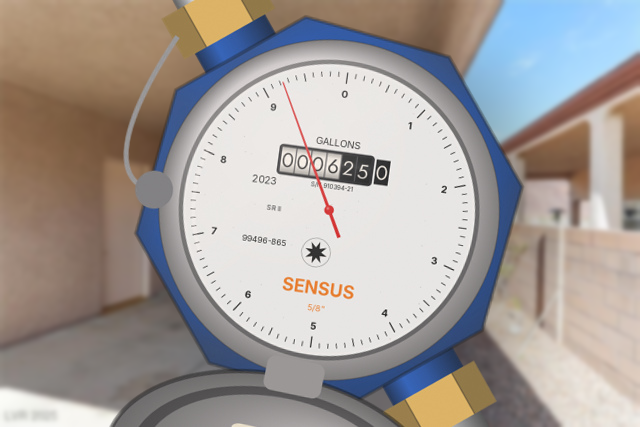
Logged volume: 6249.2 gal
